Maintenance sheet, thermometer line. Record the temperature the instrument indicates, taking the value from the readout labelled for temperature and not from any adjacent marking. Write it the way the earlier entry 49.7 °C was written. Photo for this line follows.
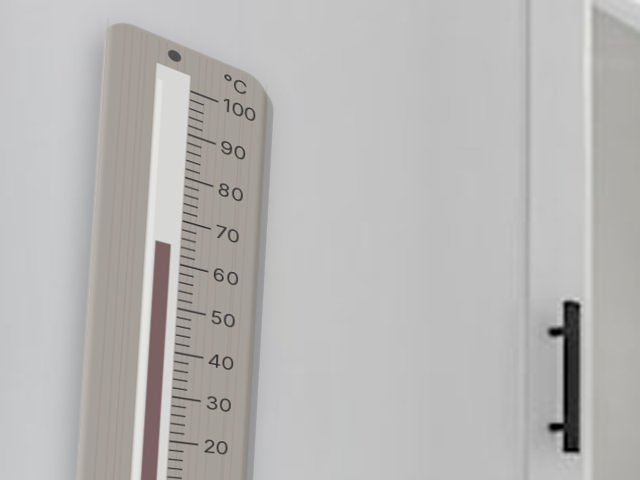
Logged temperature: 64 °C
